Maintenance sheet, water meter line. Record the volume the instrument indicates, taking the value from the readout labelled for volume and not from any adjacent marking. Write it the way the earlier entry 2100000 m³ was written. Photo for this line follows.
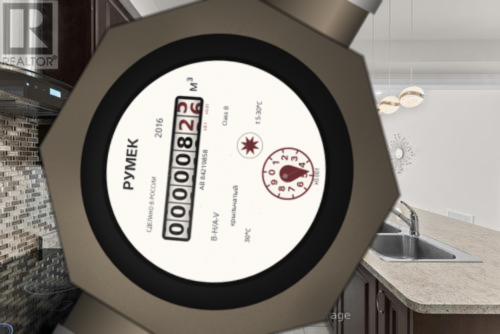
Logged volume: 8.254 m³
